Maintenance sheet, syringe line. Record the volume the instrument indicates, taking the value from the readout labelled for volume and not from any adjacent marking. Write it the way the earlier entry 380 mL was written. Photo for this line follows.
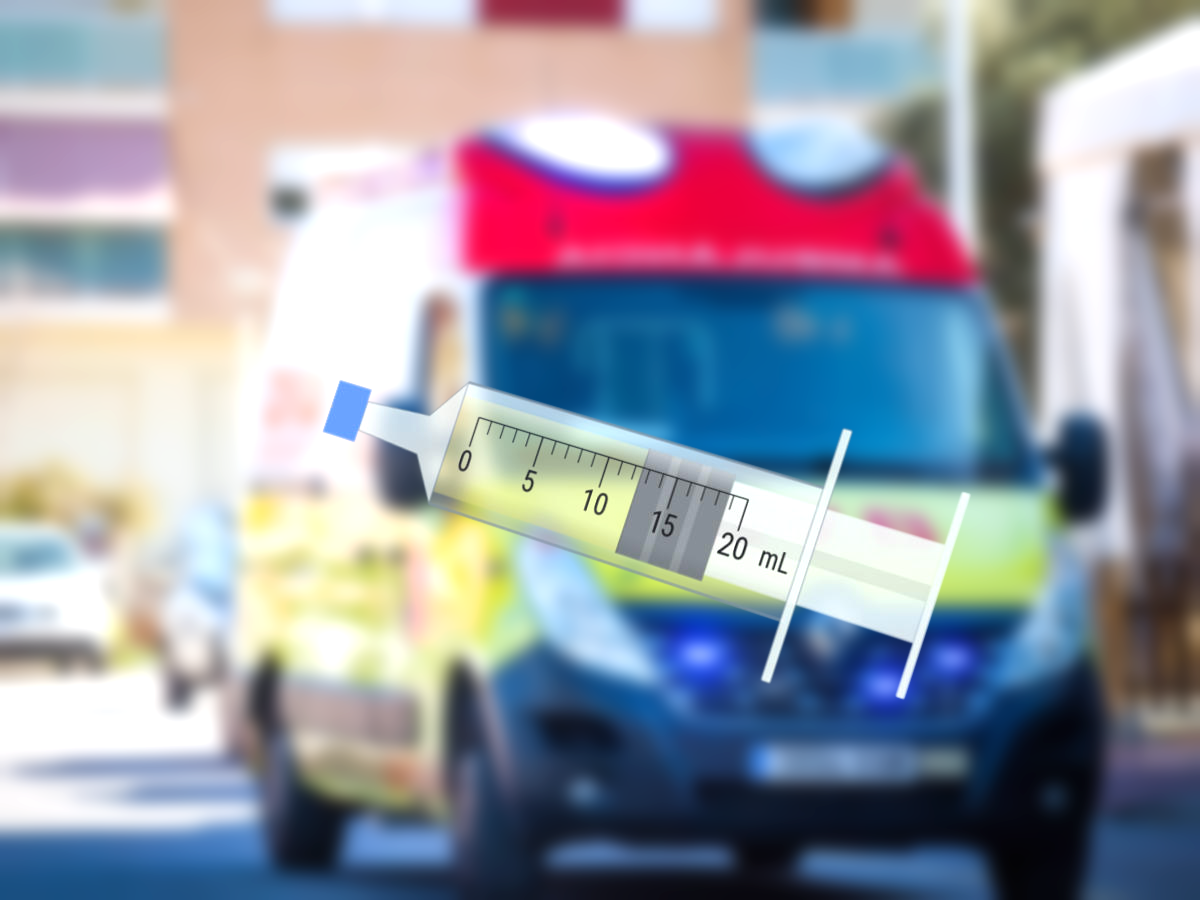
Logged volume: 12.5 mL
